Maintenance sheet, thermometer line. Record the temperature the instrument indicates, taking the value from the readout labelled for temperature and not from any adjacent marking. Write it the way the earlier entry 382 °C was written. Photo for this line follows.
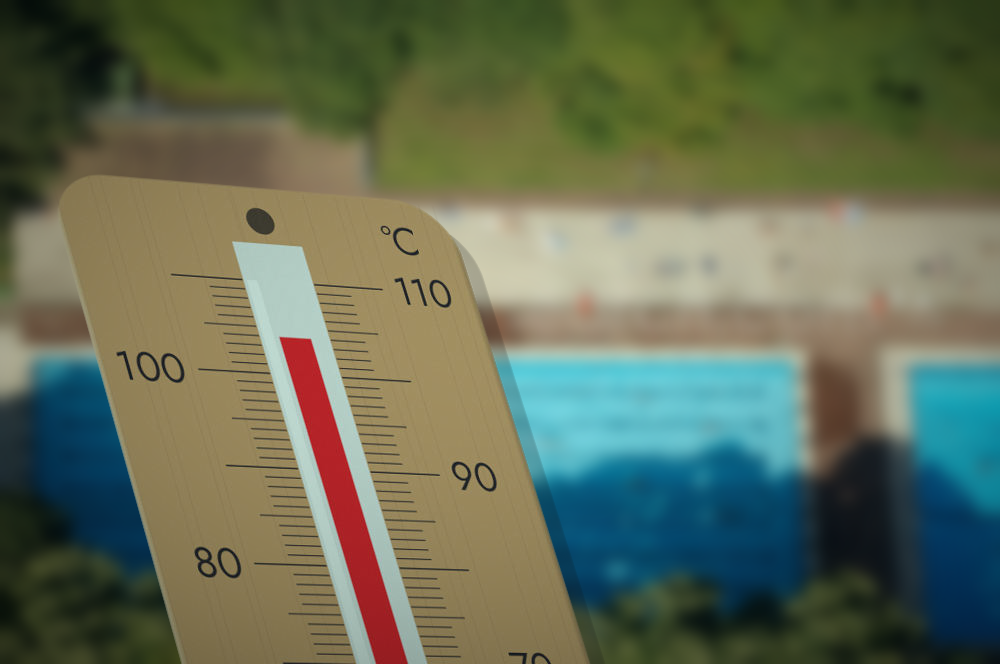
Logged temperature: 104 °C
